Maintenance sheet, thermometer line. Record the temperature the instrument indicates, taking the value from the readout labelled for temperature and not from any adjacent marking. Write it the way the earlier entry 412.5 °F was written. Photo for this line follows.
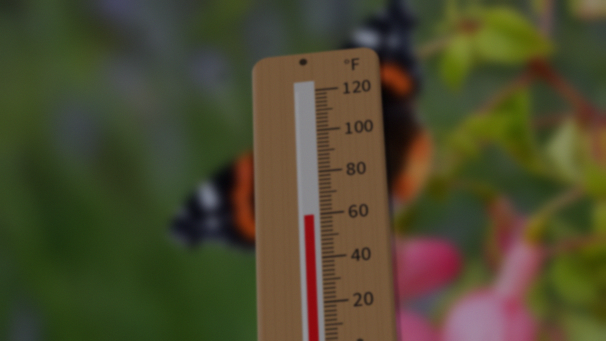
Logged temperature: 60 °F
